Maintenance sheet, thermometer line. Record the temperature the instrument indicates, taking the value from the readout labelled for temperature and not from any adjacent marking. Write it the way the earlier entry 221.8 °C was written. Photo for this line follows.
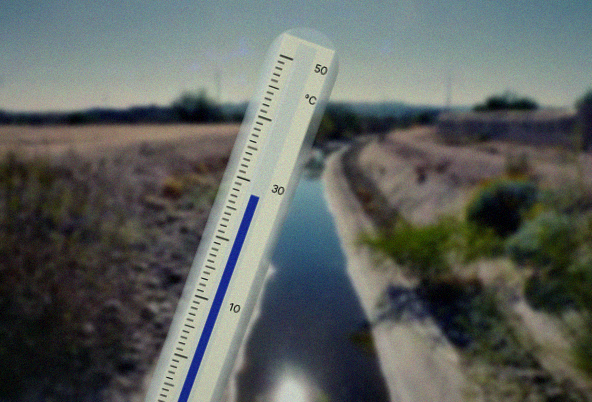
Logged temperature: 28 °C
